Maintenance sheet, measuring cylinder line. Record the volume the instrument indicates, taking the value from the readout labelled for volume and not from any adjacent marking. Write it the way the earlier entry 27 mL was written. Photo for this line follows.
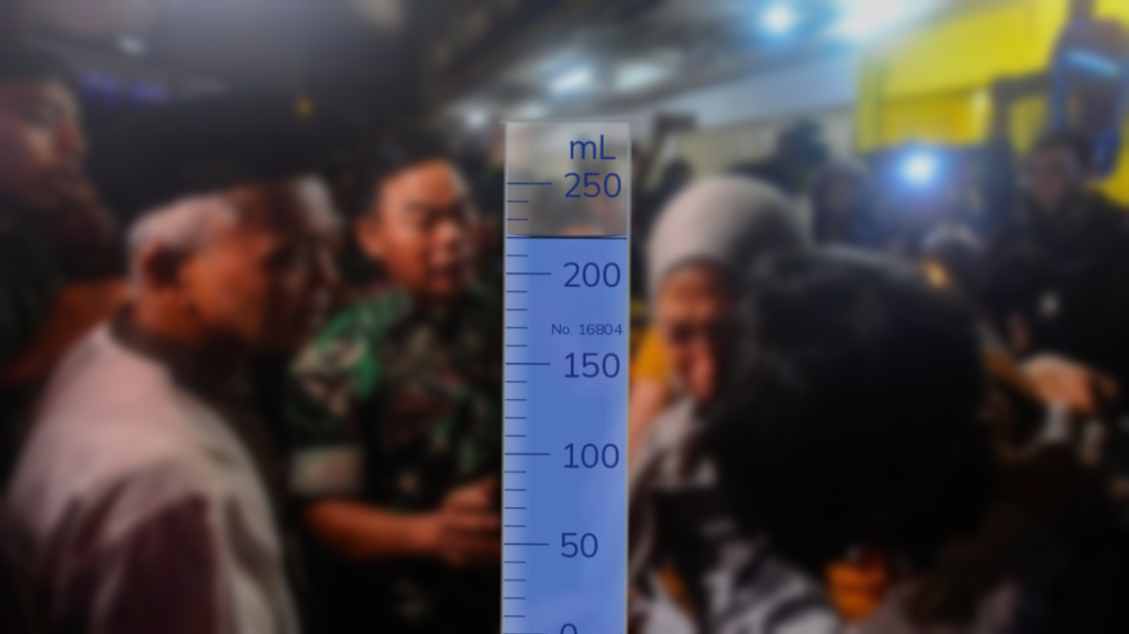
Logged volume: 220 mL
